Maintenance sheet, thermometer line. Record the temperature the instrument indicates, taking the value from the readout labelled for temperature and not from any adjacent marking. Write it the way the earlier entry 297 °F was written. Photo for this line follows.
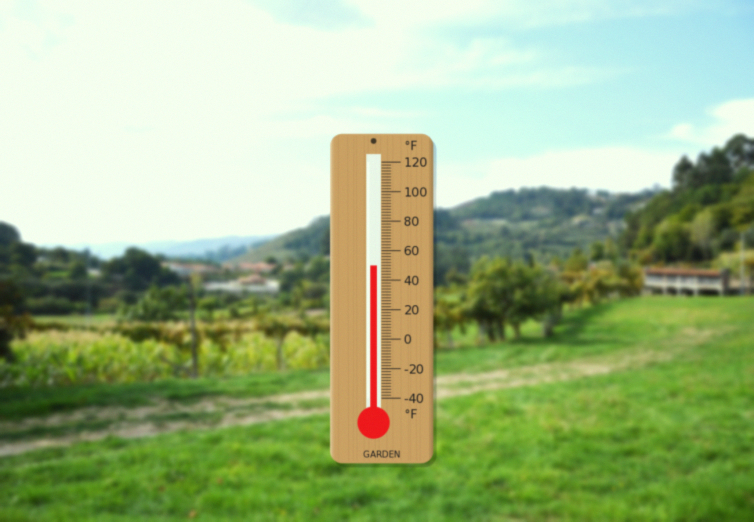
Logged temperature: 50 °F
